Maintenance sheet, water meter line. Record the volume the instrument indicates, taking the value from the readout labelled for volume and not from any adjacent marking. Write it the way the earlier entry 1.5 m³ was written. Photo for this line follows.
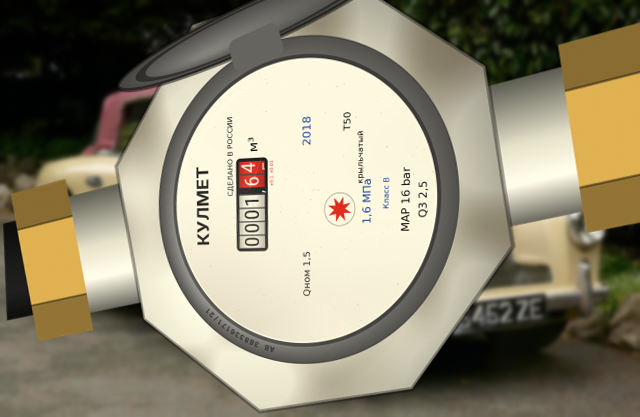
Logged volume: 1.64 m³
